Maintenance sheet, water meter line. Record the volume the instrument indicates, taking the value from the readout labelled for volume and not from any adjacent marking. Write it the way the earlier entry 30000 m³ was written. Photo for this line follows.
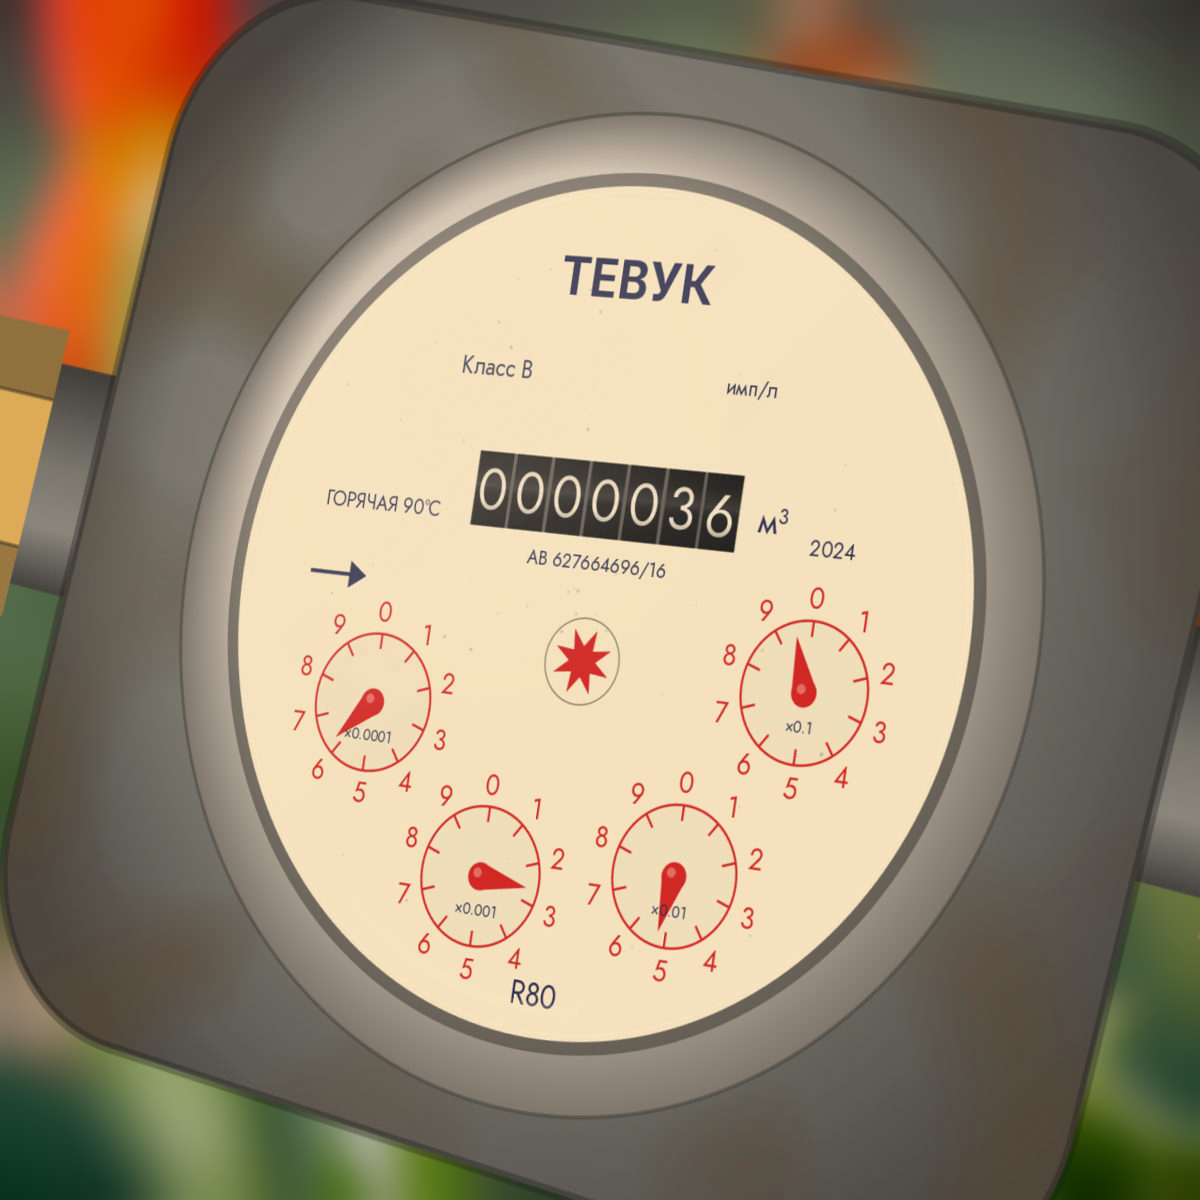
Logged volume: 35.9526 m³
